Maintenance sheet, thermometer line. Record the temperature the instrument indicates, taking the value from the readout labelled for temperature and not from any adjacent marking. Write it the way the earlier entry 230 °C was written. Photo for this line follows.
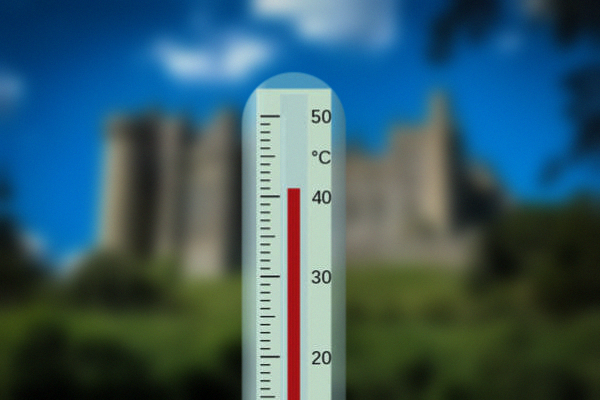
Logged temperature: 41 °C
